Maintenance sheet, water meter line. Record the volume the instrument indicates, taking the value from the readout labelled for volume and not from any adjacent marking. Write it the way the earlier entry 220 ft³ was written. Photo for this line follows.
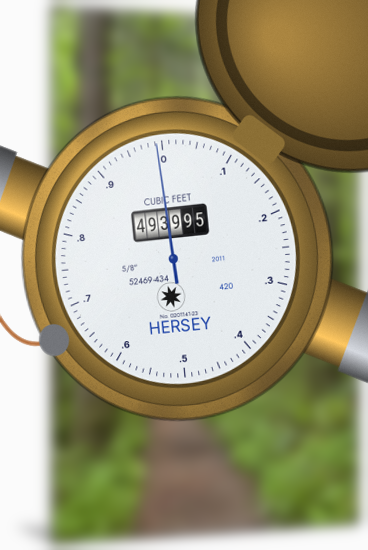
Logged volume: 493994.99 ft³
